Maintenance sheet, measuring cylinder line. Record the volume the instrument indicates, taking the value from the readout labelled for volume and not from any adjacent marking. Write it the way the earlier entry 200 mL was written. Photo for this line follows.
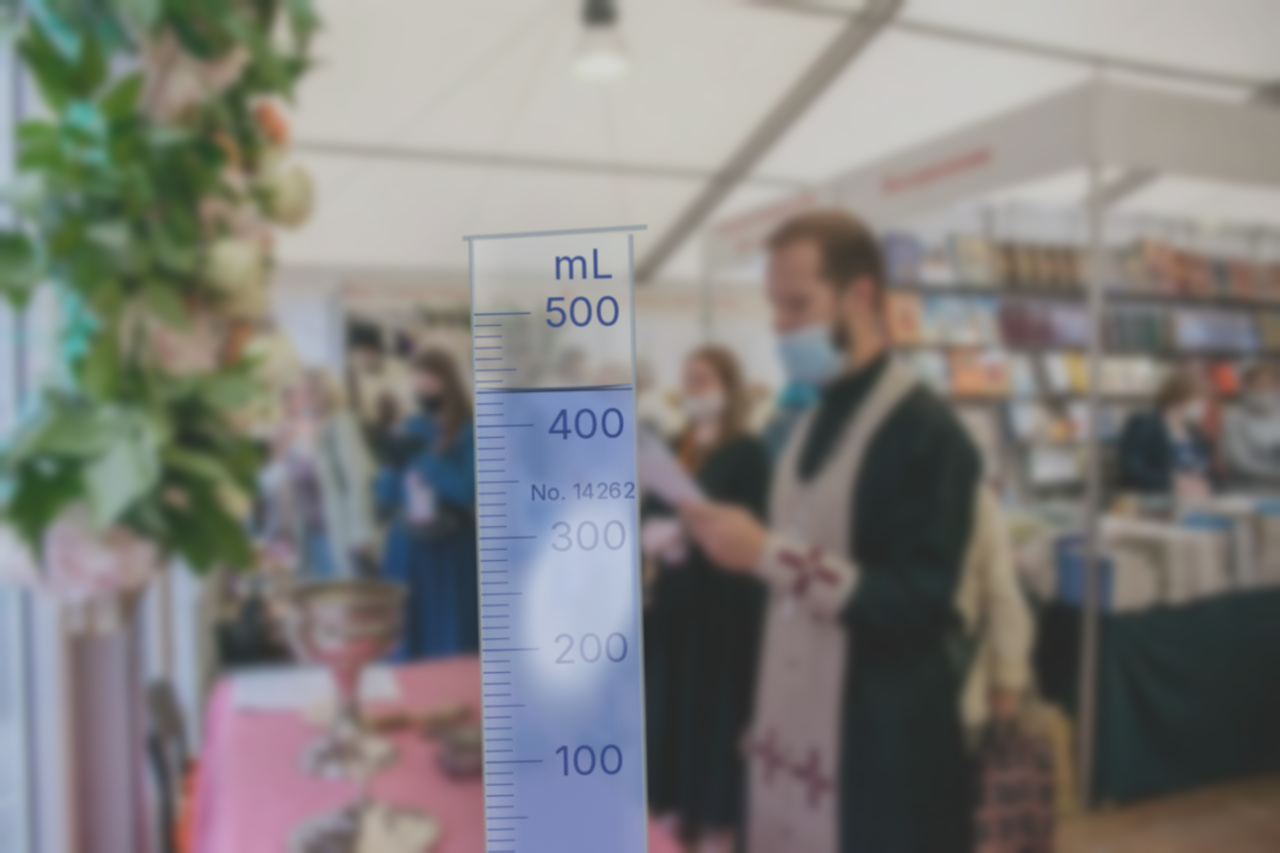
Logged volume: 430 mL
